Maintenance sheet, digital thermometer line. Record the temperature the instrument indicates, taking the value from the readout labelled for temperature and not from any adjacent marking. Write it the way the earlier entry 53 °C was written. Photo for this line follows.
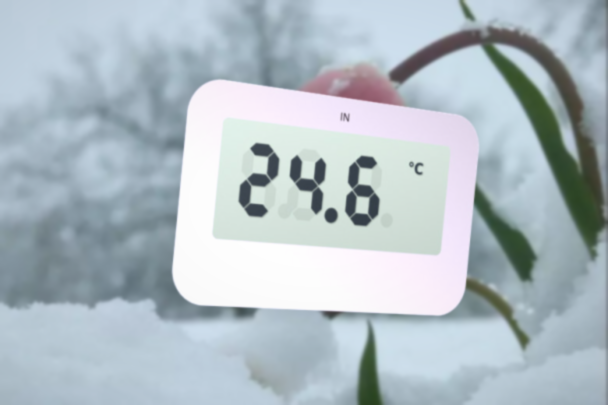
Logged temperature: 24.6 °C
